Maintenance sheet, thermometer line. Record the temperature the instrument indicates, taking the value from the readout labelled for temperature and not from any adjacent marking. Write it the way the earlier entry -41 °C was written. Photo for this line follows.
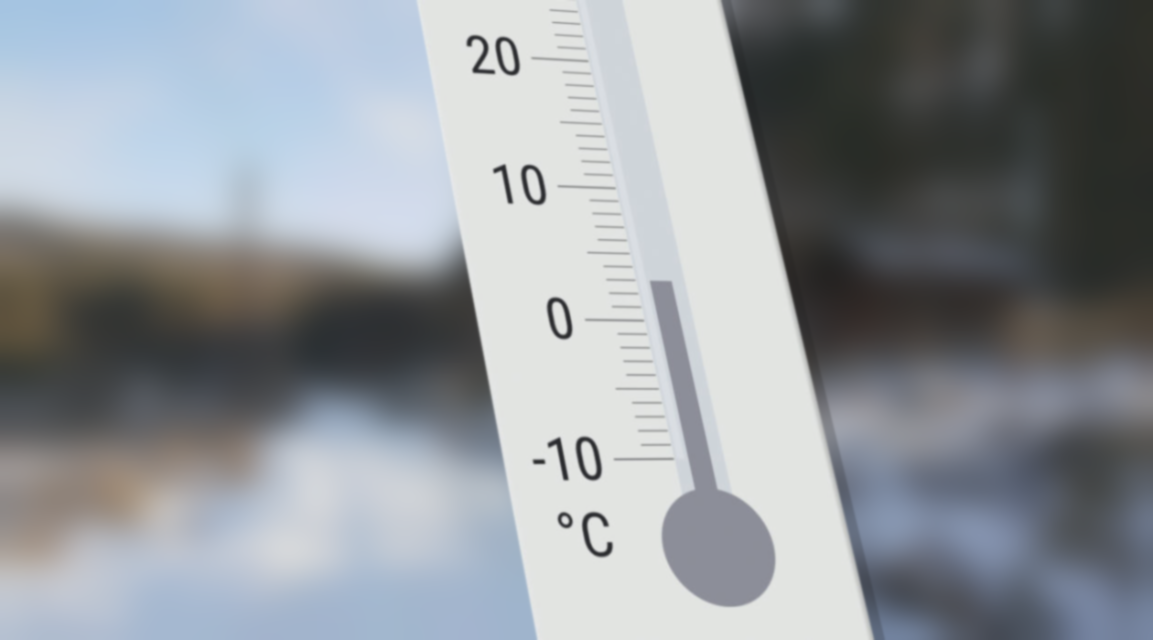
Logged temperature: 3 °C
